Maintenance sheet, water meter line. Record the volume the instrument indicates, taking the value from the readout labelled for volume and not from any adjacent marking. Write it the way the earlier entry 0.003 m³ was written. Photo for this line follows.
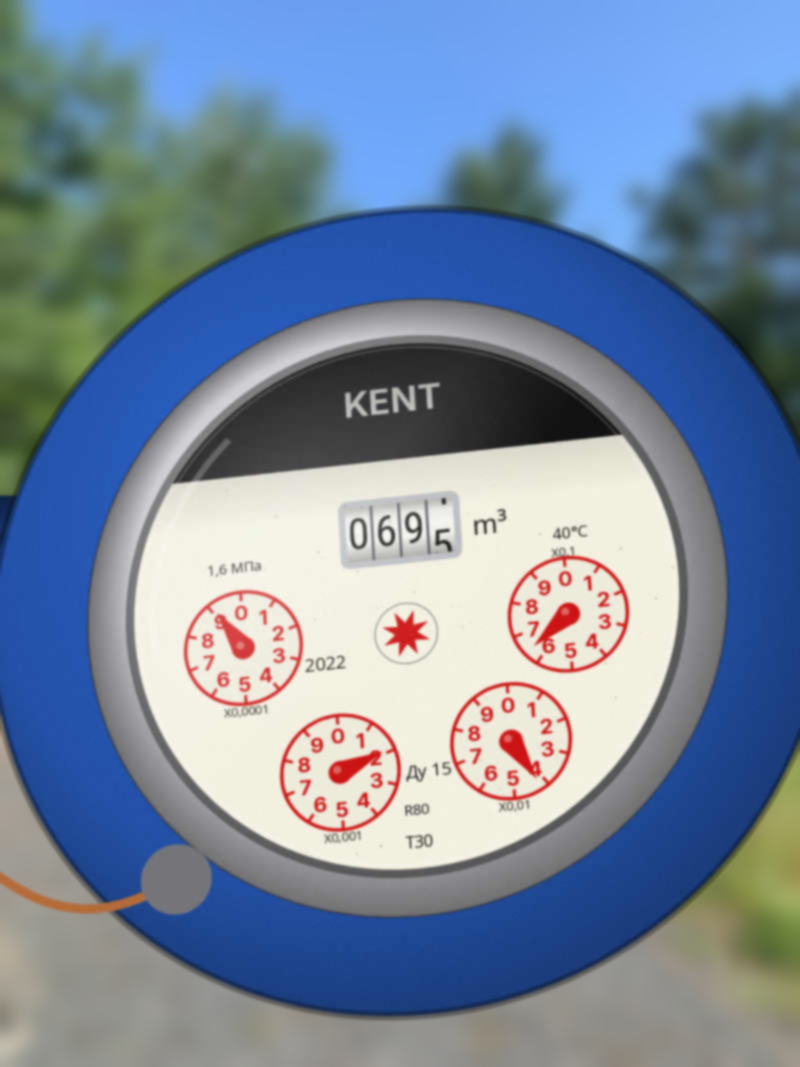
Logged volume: 694.6419 m³
